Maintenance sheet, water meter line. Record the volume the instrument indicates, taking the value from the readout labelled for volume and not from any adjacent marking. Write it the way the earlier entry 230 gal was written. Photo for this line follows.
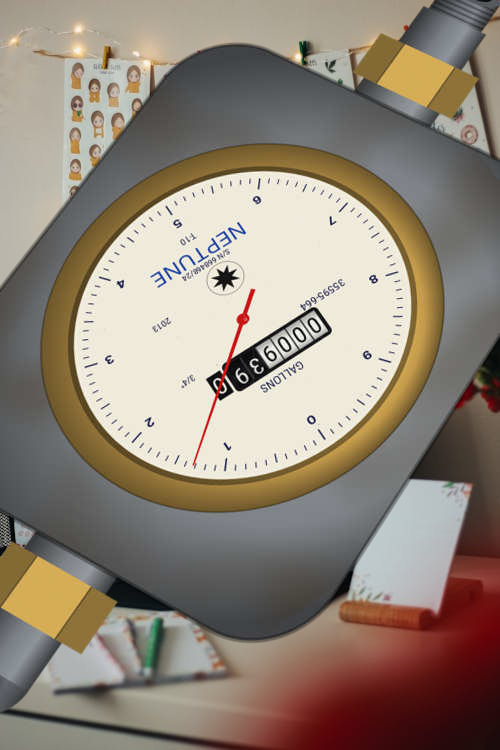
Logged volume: 9391.3 gal
